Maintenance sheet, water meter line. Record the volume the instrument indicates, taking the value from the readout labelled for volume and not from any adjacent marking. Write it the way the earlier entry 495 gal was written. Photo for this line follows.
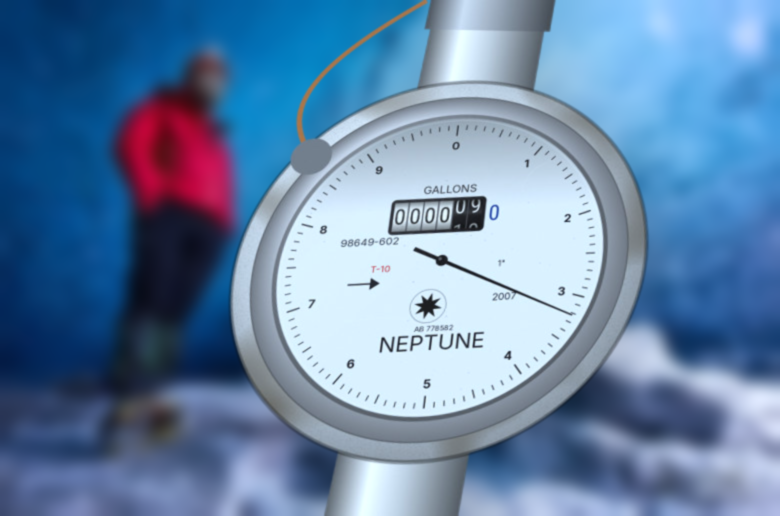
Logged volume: 93.2 gal
